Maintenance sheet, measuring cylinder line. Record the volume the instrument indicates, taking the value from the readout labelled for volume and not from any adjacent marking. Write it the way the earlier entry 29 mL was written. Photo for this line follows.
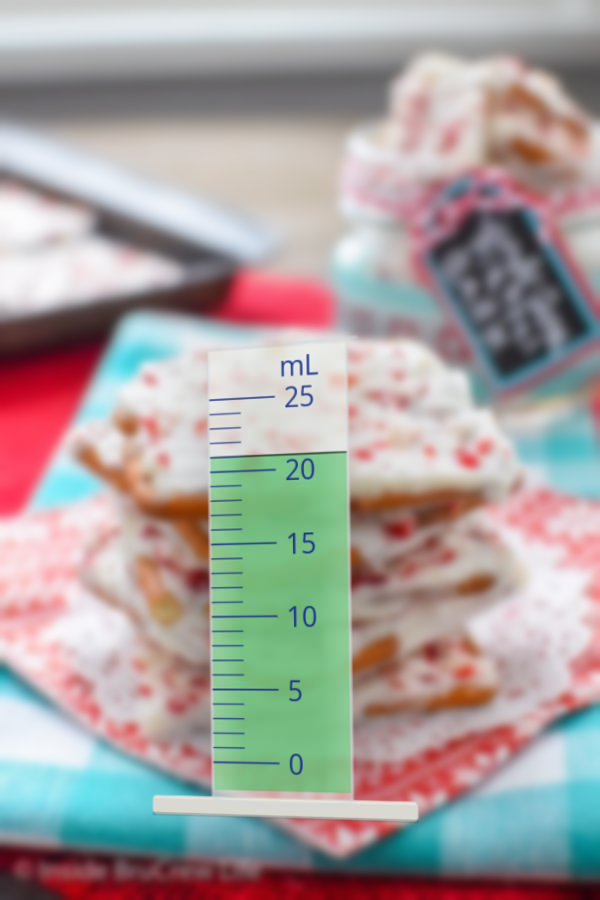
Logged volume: 21 mL
